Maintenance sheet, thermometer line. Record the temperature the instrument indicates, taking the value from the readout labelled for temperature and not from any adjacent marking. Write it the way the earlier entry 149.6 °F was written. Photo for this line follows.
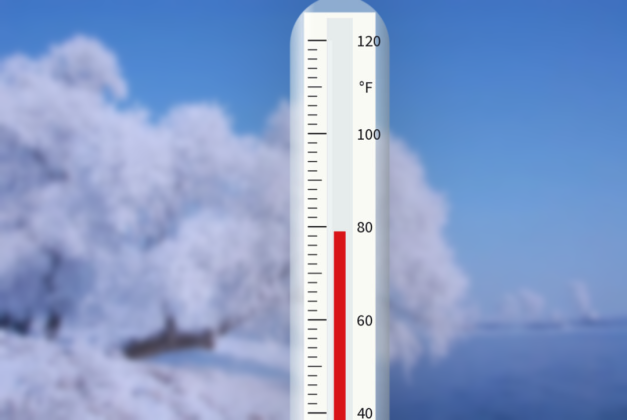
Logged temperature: 79 °F
